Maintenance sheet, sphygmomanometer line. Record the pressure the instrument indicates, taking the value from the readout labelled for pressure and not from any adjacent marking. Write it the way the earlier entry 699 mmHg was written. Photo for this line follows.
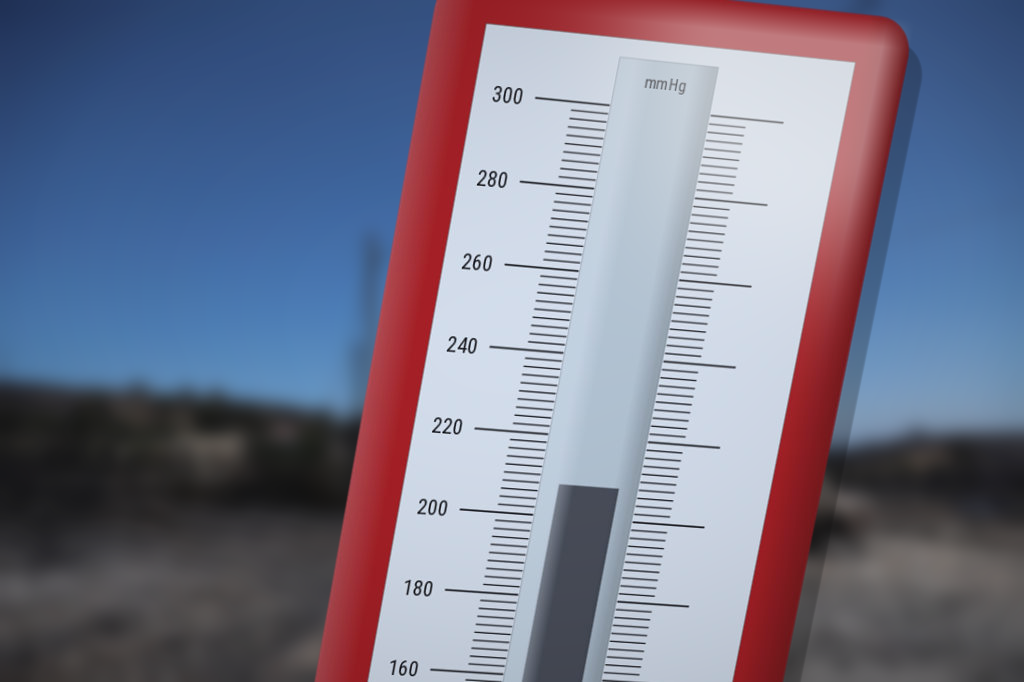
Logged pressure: 208 mmHg
